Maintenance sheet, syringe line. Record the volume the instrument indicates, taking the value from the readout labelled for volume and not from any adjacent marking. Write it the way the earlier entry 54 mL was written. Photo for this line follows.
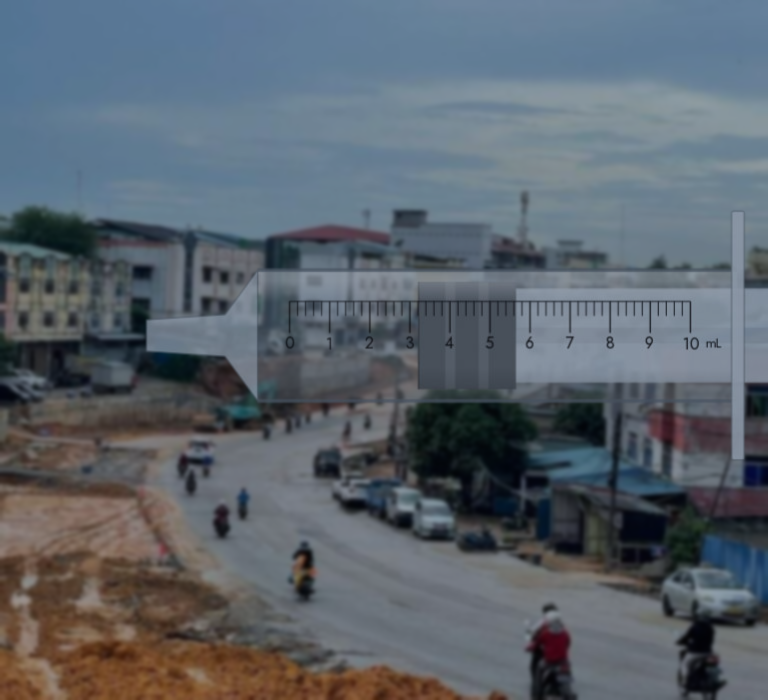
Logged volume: 3.2 mL
